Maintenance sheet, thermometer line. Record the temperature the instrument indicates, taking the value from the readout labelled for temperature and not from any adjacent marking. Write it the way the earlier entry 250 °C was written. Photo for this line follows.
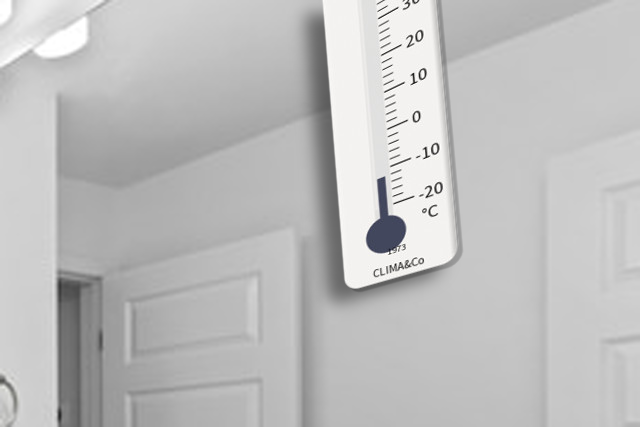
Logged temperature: -12 °C
